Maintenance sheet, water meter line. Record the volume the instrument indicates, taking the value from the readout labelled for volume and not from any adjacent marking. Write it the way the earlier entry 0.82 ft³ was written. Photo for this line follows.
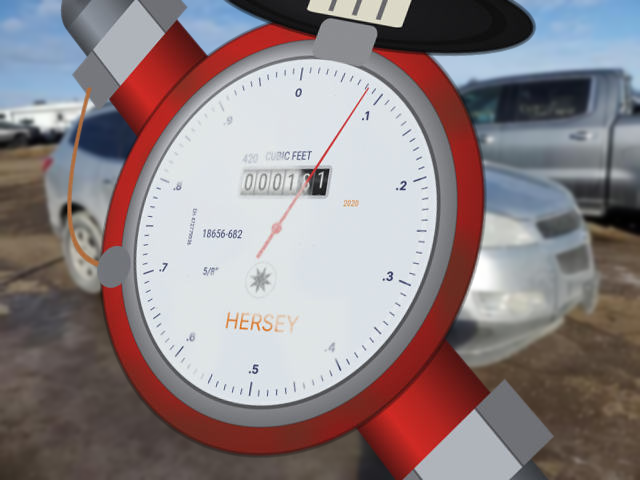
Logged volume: 181.08 ft³
